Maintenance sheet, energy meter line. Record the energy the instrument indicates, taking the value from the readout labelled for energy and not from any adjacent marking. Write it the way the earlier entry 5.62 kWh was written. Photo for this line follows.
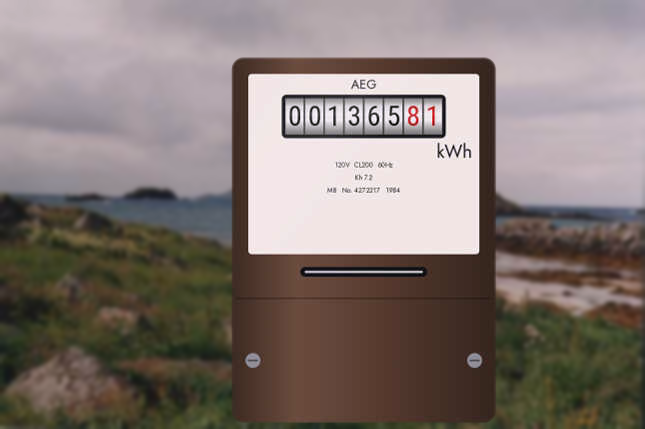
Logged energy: 1365.81 kWh
